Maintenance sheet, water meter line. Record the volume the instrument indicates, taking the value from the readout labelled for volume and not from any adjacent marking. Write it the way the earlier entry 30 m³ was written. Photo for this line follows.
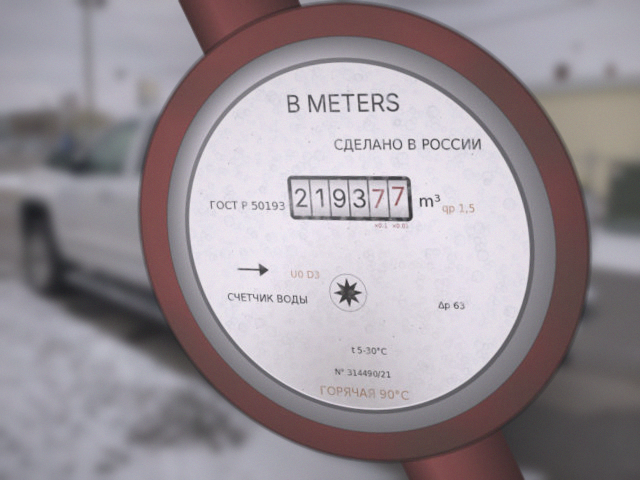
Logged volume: 2193.77 m³
